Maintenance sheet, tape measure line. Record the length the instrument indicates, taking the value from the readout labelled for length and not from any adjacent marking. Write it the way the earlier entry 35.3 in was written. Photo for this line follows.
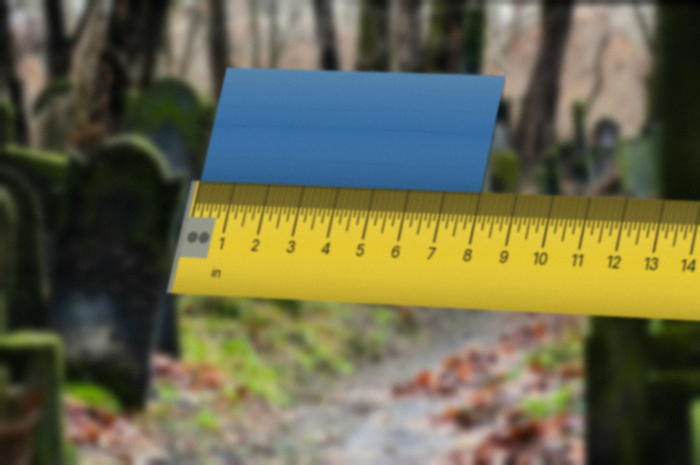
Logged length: 8 in
